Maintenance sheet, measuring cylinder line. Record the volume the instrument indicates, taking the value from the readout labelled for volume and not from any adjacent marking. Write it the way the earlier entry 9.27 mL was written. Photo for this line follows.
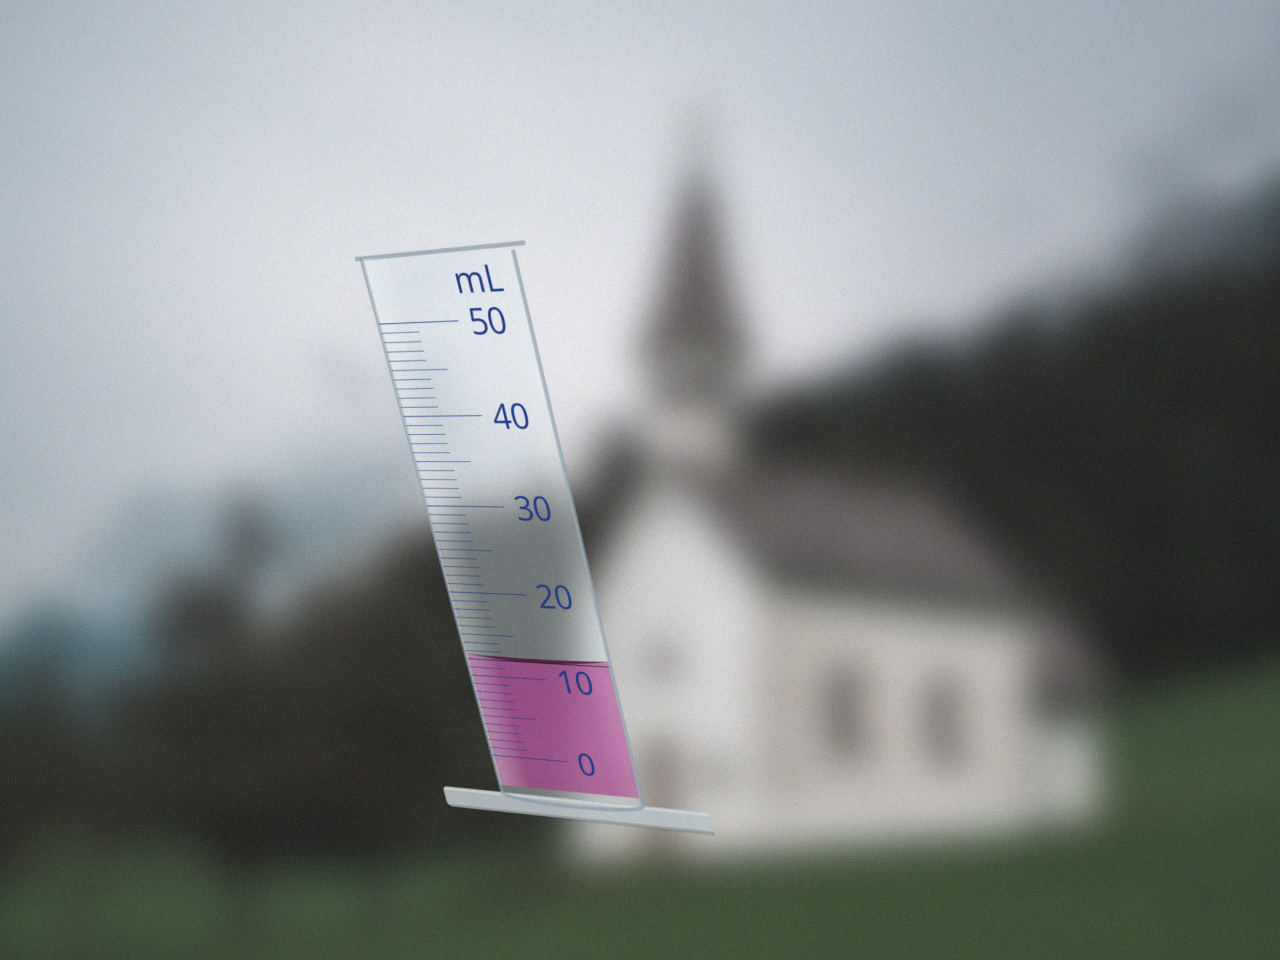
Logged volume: 12 mL
